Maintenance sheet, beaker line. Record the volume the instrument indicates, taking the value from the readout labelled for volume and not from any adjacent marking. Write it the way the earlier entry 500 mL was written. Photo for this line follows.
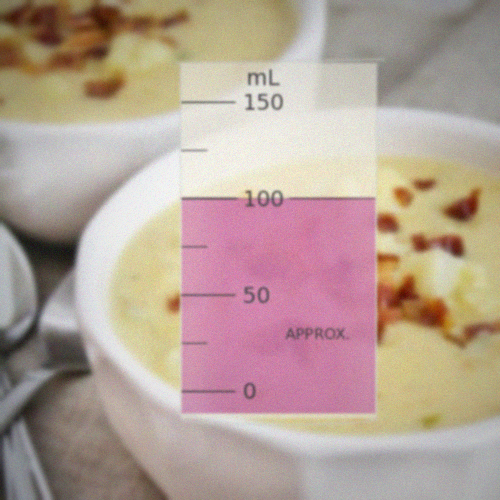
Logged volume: 100 mL
